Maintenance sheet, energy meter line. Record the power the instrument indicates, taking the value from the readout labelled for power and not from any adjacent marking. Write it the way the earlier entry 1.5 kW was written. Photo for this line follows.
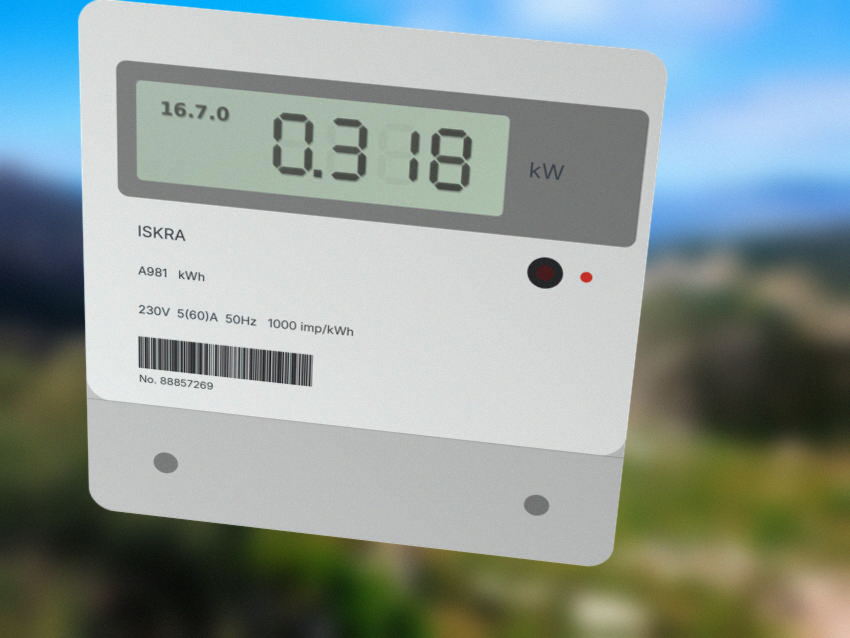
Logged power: 0.318 kW
